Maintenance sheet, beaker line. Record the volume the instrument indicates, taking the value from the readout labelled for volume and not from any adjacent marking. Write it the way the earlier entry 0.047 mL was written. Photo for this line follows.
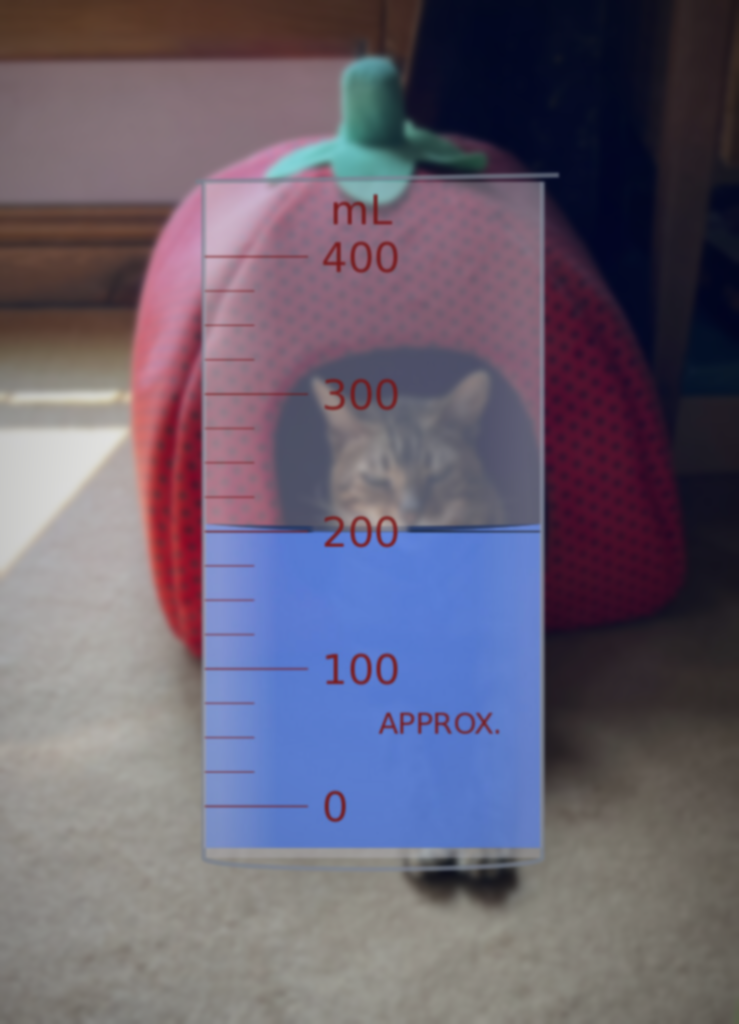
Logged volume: 200 mL
